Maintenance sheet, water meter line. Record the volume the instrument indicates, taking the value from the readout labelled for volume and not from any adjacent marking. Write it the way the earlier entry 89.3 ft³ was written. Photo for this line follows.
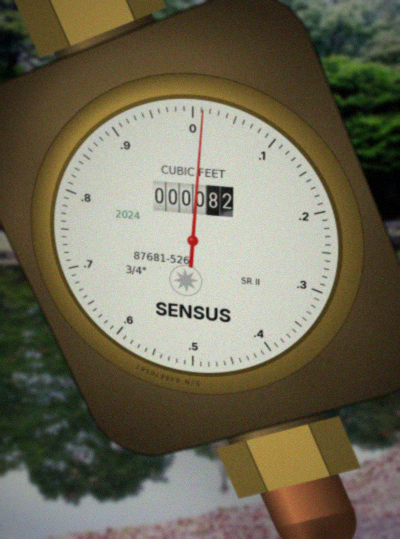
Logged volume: 82.01 ft³
